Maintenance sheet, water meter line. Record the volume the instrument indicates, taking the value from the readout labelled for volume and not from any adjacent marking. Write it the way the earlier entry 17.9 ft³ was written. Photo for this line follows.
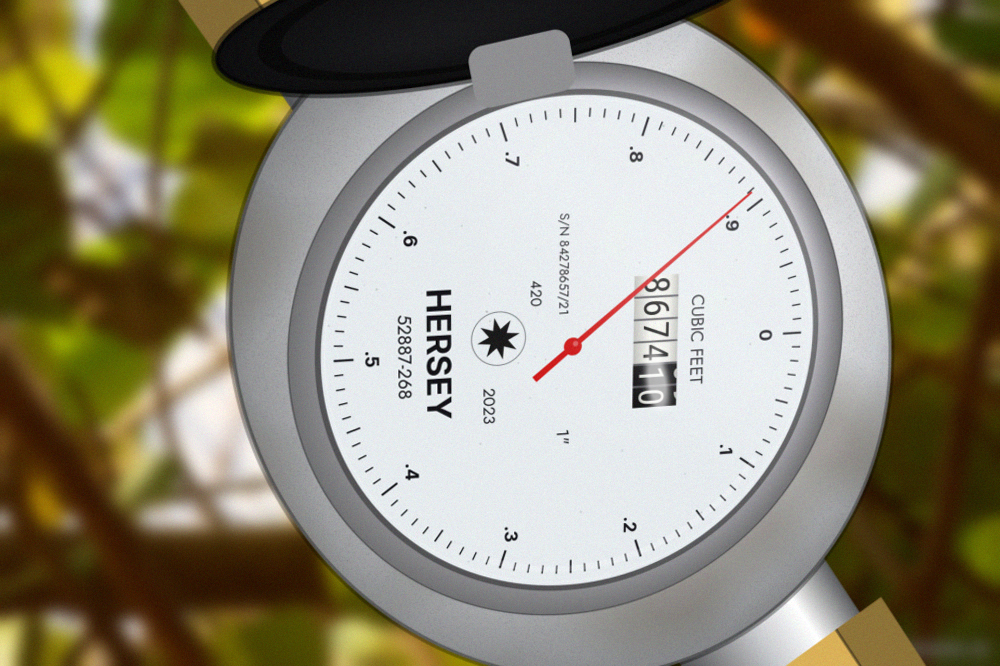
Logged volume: 867409.89 ft³
